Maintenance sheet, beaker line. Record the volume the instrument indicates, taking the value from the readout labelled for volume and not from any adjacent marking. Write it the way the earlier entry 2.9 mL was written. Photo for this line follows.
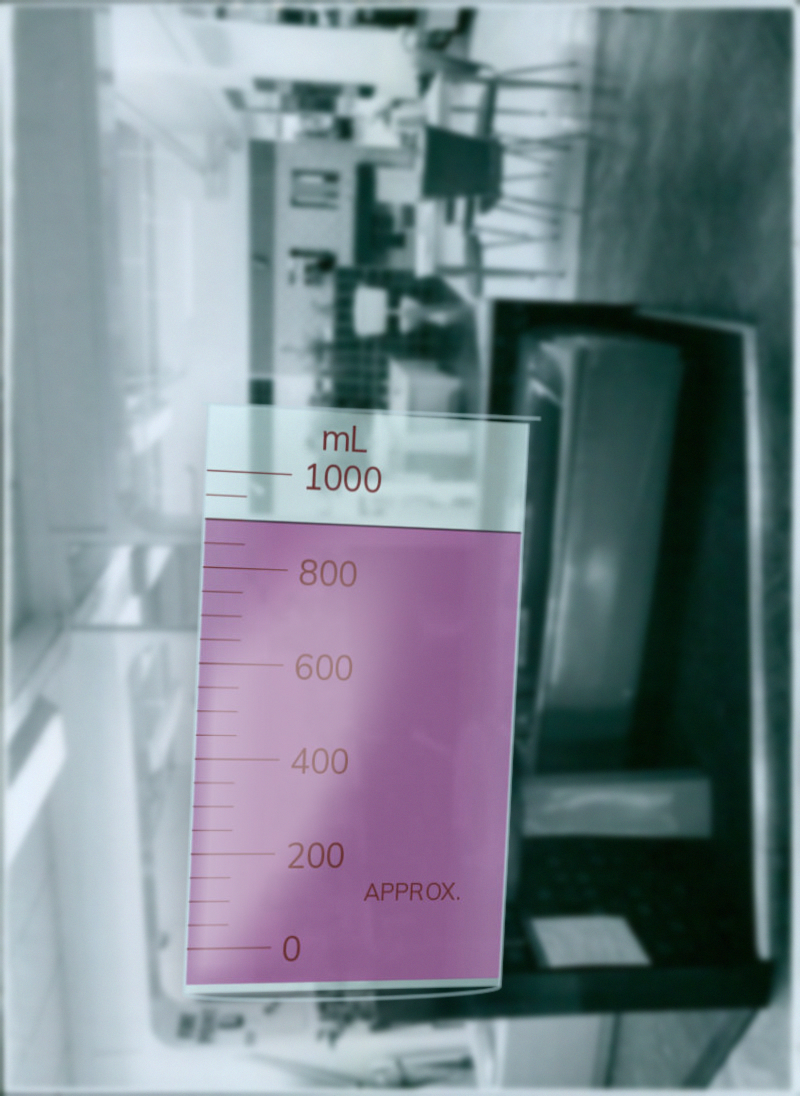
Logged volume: 900 mL
